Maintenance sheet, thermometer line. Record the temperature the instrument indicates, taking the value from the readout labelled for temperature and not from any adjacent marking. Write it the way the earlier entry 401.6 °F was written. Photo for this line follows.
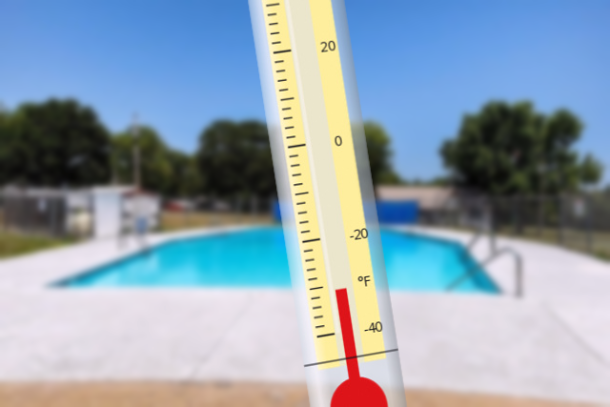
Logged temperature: -31 °F
